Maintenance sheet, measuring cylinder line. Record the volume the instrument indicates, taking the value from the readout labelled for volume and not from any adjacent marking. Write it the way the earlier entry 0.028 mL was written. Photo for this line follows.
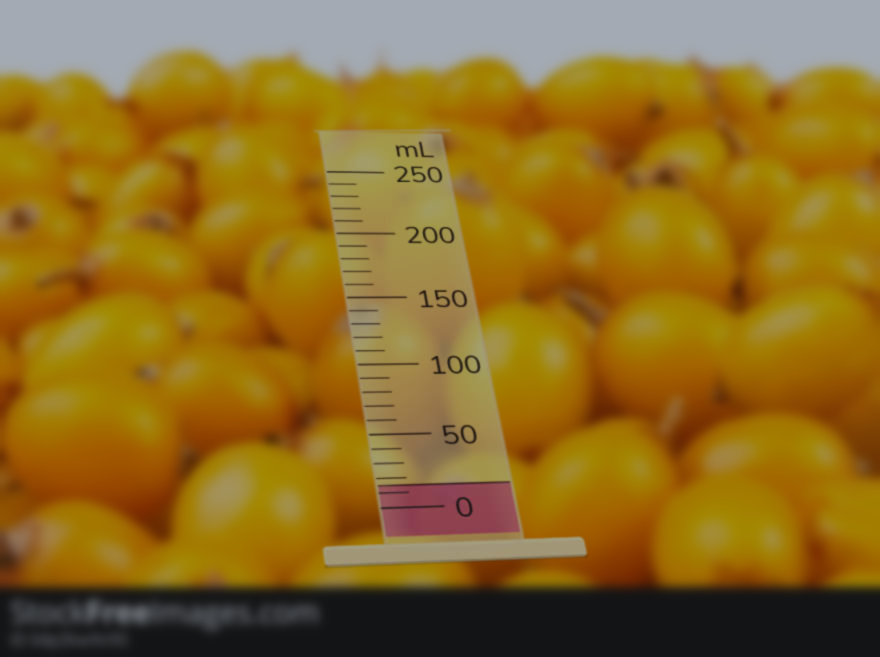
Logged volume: 15 mL
